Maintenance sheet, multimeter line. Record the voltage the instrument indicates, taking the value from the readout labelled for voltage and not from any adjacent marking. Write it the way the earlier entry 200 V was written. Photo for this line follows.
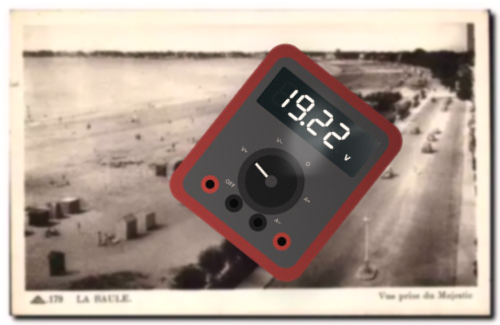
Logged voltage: 19.22 V
